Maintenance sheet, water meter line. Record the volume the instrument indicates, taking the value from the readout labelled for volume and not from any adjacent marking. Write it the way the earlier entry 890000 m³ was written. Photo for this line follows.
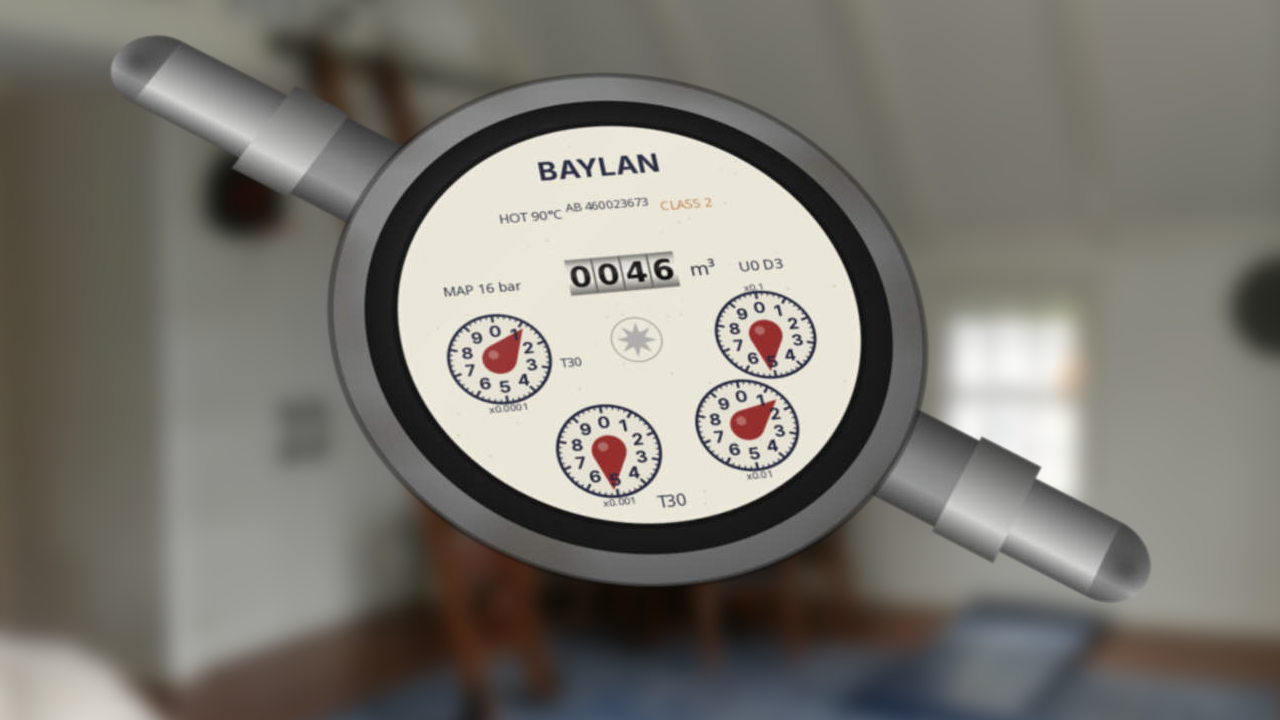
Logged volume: 46.5151 m³
